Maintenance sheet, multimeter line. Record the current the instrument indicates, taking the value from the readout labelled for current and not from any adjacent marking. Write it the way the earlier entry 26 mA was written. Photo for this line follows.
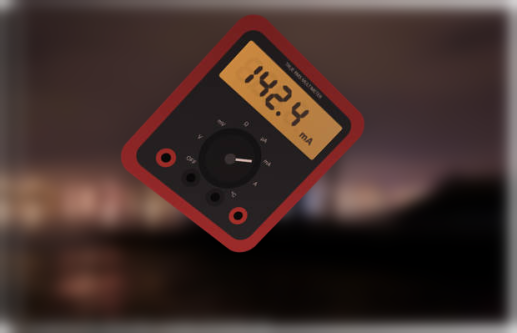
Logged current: 142.4 mA
